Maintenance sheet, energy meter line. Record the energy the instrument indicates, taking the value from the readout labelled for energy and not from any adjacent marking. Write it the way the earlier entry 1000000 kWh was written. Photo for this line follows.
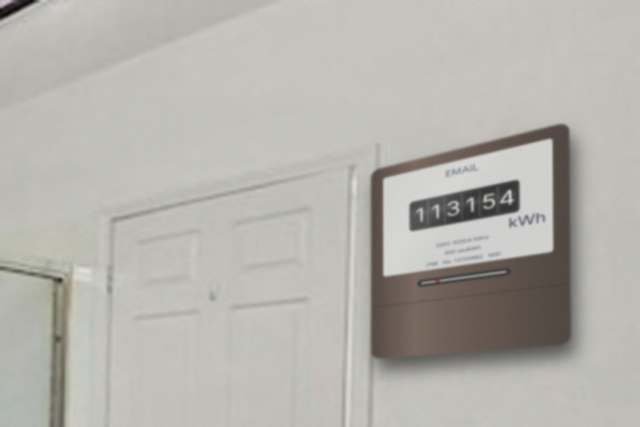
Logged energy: 113154 kWh
